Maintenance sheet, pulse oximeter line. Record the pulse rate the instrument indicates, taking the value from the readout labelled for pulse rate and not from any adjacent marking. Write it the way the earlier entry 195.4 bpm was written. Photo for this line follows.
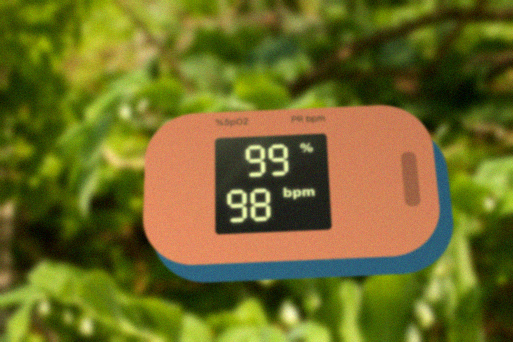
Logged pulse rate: 98 bpm
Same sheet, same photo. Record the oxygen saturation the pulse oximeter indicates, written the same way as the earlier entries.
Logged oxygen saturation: 99 %
